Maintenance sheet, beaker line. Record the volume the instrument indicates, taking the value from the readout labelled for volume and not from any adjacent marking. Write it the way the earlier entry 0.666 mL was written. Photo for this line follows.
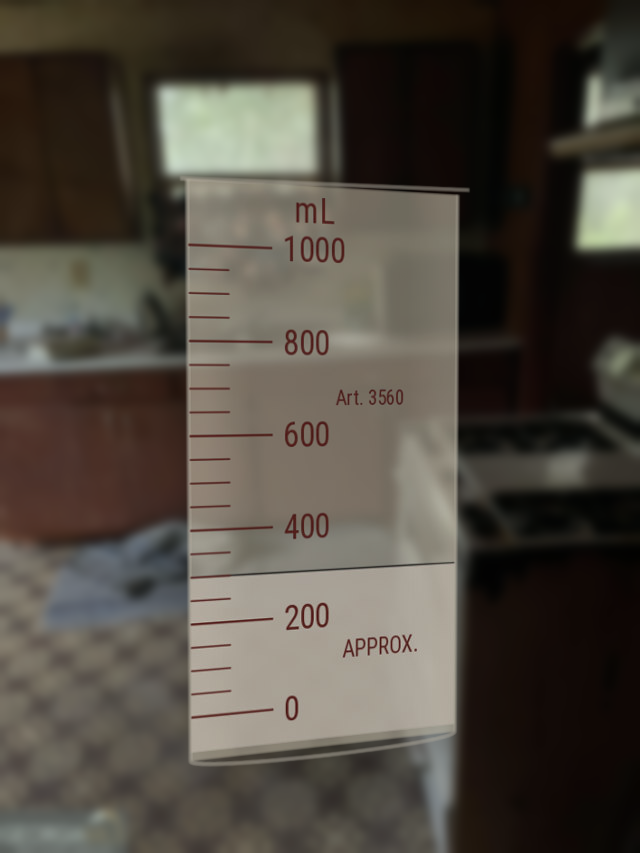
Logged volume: 300 mL
